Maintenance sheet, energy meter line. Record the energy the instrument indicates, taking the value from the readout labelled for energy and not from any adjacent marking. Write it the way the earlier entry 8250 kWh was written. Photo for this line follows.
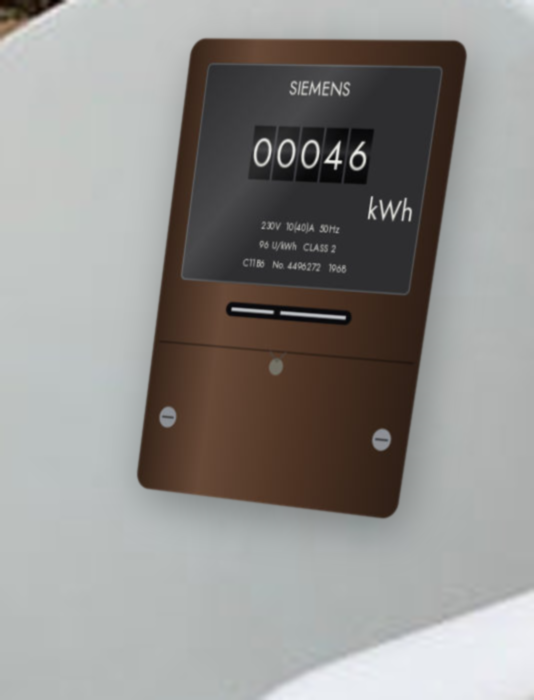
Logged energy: 46 kWh
